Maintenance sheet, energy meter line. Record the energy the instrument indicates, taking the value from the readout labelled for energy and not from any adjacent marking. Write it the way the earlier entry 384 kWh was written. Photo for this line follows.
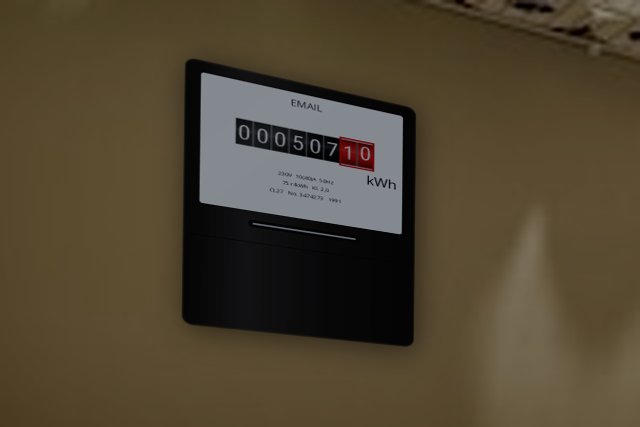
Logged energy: 507.10 kWh
